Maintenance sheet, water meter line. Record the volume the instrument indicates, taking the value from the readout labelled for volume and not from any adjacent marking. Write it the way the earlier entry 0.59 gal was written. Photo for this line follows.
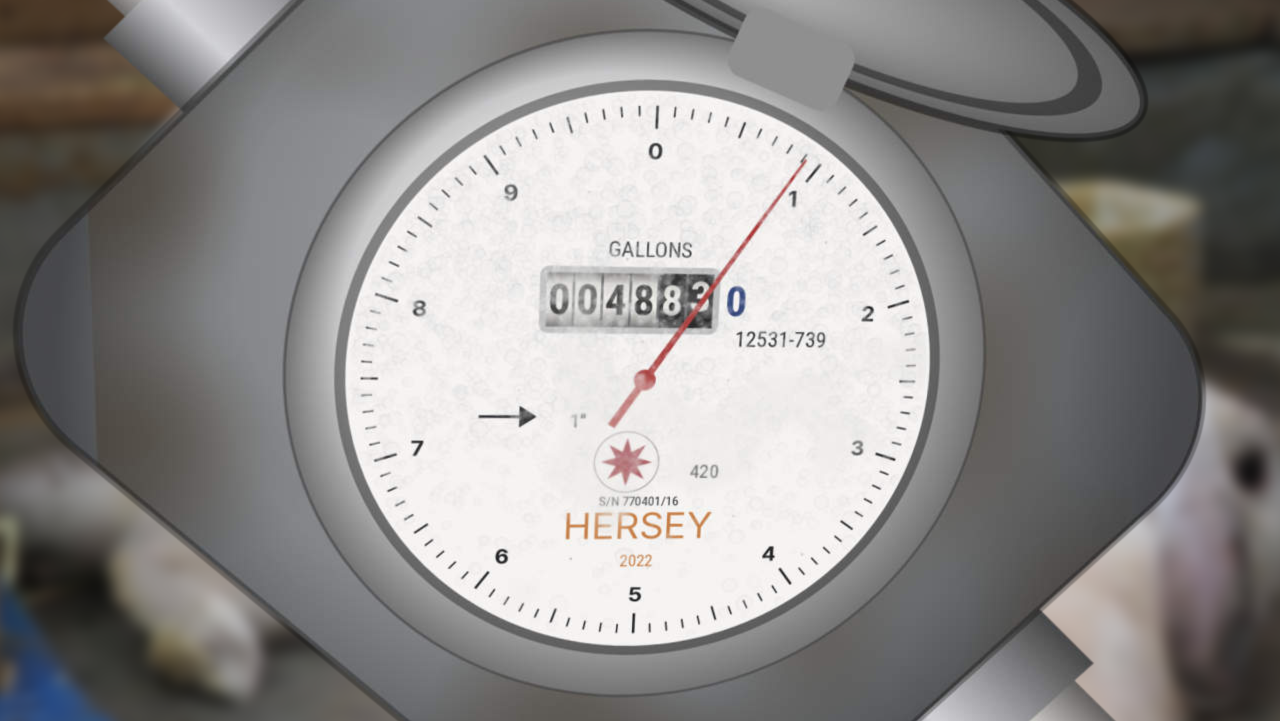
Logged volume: 48830.9 gal
